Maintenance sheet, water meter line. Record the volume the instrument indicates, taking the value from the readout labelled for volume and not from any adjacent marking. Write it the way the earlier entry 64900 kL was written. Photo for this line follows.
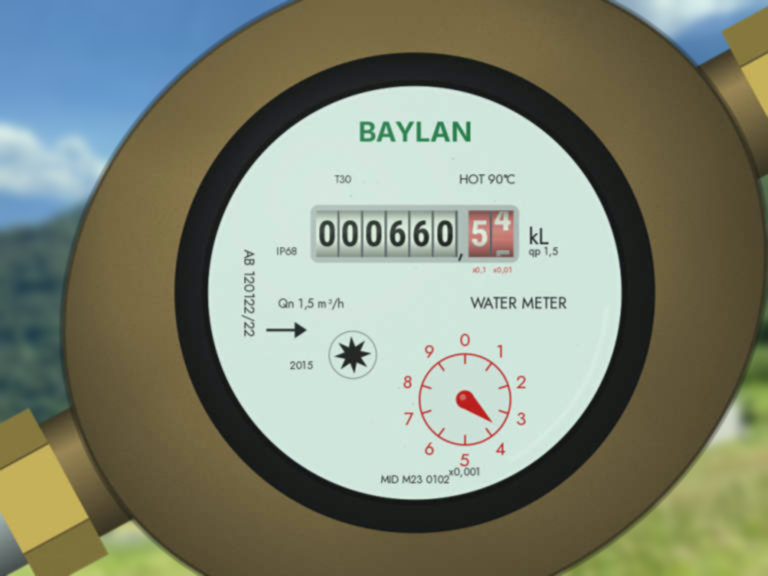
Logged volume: 660.543 kL
